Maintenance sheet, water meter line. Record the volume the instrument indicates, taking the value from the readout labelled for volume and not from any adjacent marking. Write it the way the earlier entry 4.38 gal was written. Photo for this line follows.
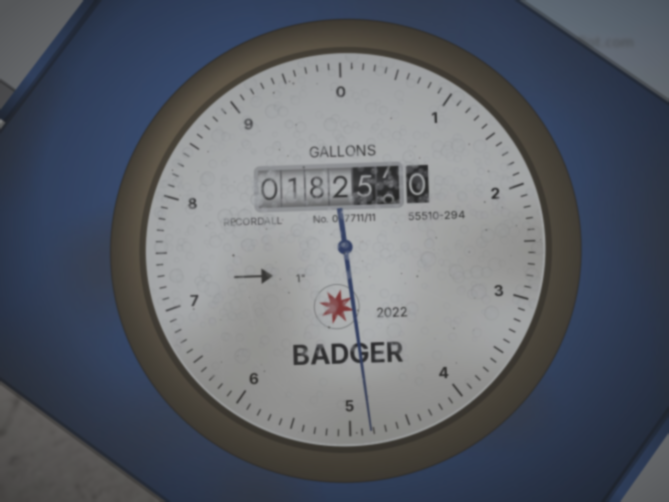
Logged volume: 182574.8 gal
